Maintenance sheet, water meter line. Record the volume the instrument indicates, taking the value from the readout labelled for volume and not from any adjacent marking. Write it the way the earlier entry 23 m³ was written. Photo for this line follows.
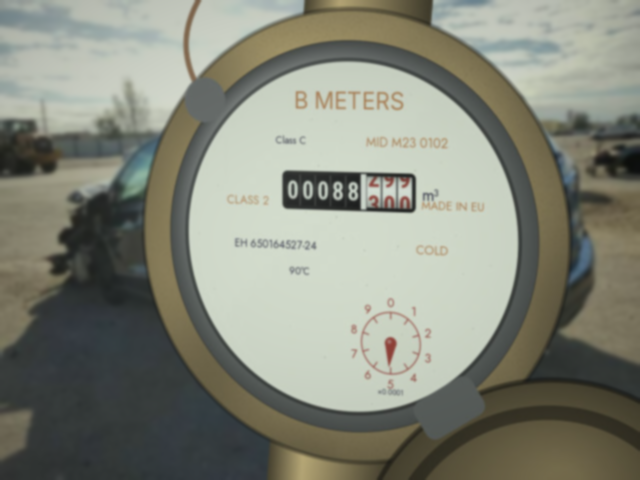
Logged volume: 88.2995 m³
